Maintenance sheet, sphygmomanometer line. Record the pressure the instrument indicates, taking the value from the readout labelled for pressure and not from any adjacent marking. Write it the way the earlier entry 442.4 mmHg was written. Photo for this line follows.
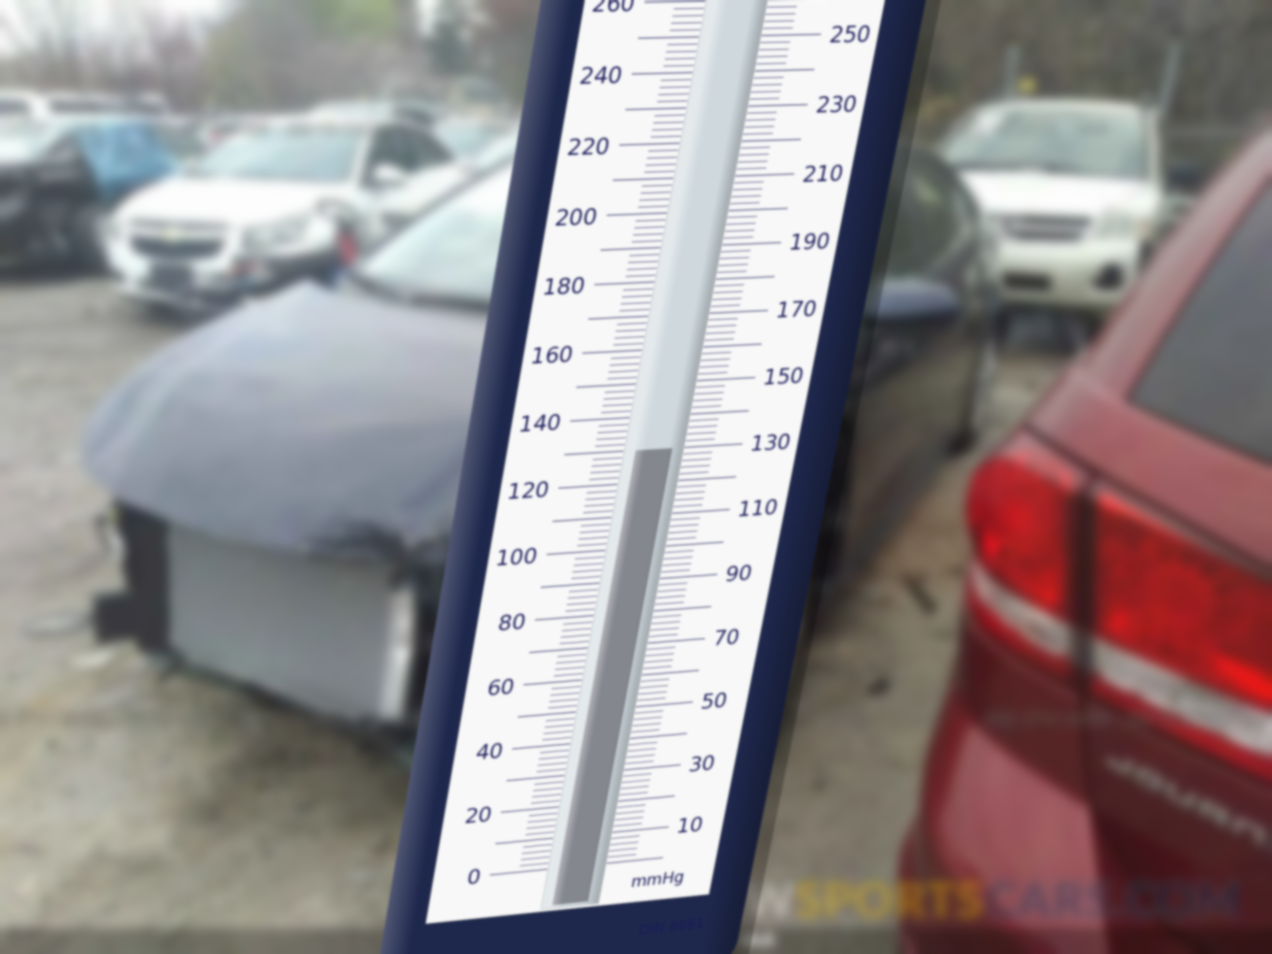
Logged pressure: 130 mmHg
